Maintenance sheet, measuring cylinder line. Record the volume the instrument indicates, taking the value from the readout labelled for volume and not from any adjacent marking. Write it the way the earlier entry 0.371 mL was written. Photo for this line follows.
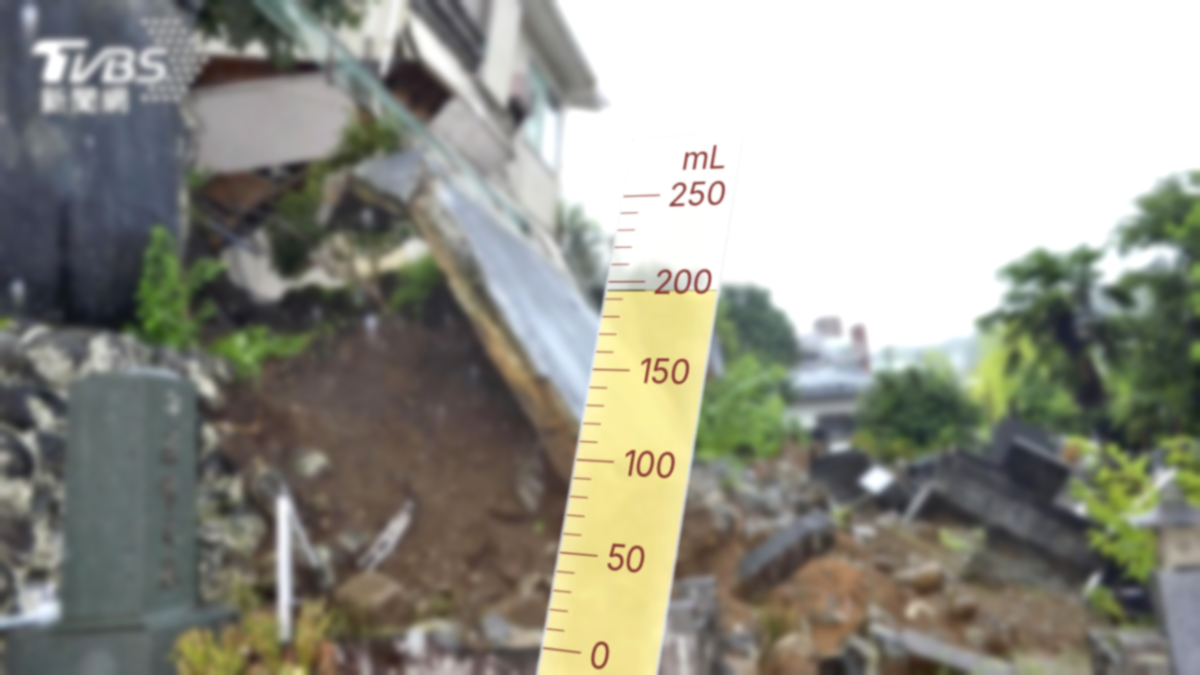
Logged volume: 195 mL
